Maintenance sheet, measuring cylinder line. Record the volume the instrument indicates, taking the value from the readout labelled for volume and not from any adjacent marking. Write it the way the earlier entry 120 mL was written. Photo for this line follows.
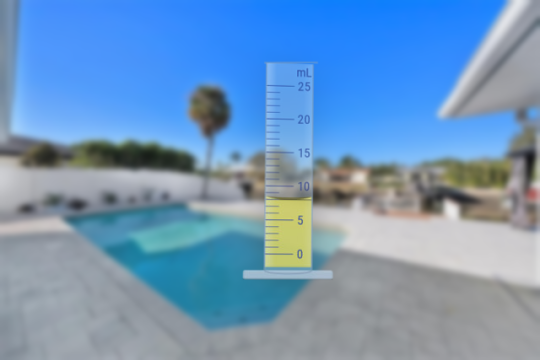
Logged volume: 8 mL
